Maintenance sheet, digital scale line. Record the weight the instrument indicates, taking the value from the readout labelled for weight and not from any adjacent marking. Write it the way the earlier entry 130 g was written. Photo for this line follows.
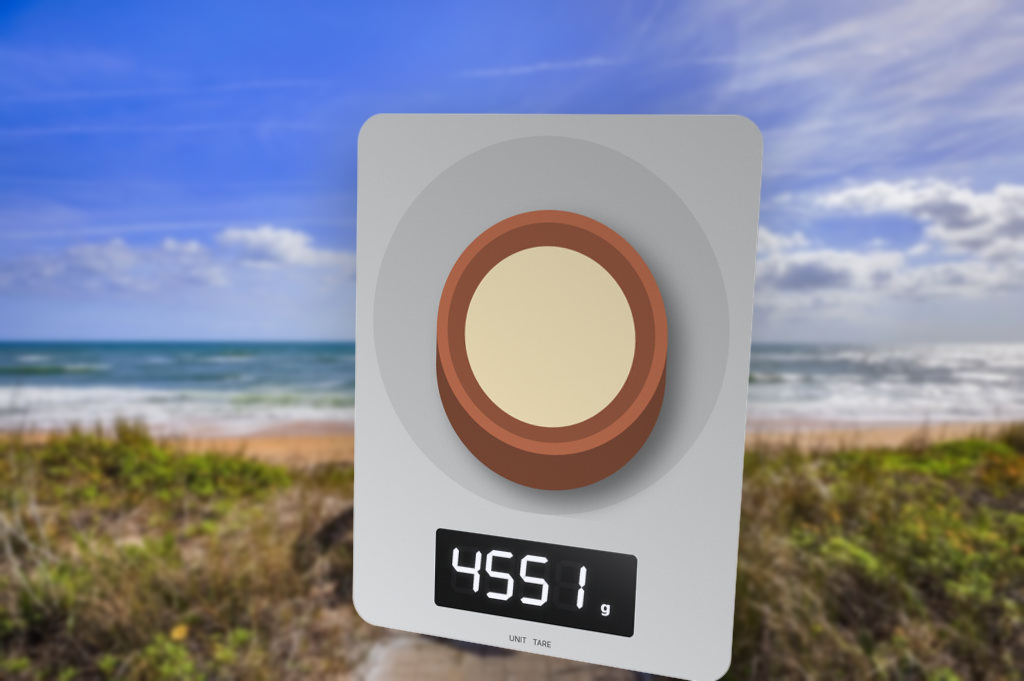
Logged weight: 4551 g
